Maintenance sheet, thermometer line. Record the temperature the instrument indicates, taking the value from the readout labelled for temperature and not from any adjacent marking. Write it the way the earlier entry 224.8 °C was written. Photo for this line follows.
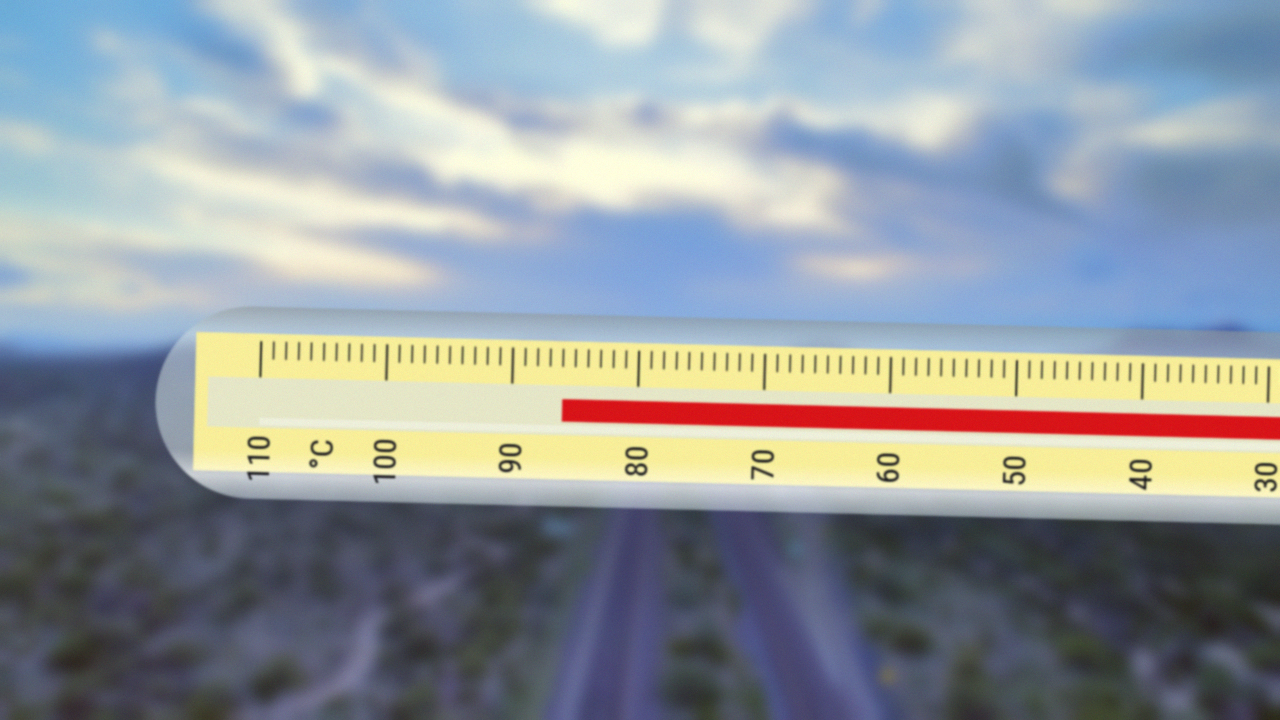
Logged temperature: 86 °C
